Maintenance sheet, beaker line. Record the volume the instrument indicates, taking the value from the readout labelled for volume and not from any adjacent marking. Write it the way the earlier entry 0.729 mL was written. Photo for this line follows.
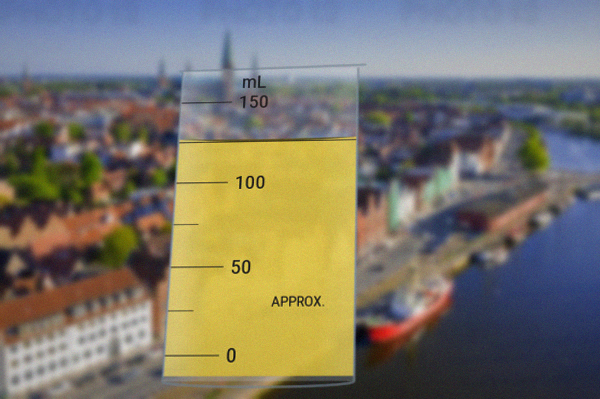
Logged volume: 125 mL
